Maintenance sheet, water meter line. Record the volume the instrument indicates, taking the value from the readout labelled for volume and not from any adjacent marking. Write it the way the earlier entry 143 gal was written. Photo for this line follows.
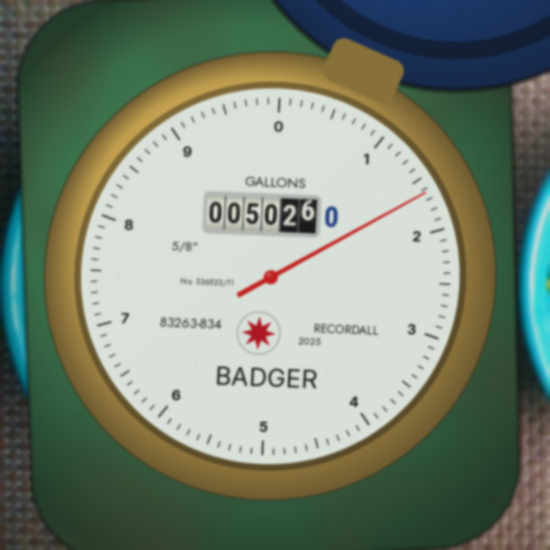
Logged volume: 50261.6 gal
